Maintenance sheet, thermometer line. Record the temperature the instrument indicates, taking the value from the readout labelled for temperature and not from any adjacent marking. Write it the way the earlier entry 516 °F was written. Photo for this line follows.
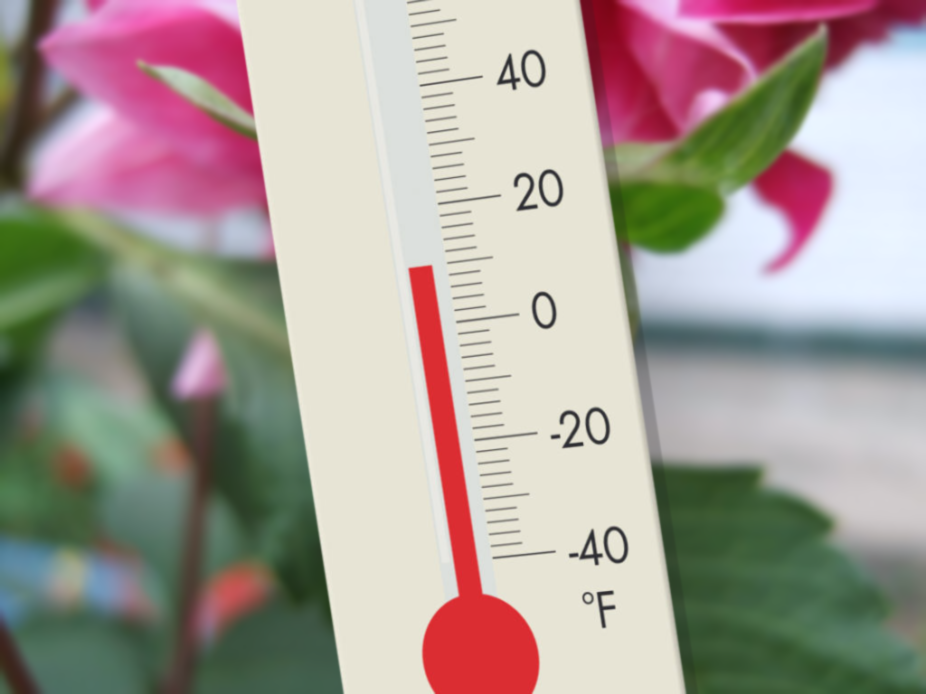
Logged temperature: 10 °F
